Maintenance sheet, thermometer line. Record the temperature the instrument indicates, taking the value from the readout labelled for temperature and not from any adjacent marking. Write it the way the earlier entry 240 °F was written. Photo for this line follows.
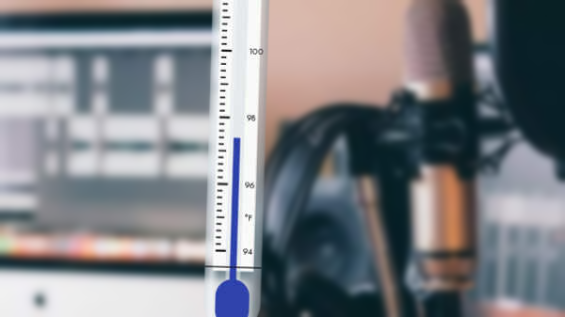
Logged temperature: 97.4 °F
